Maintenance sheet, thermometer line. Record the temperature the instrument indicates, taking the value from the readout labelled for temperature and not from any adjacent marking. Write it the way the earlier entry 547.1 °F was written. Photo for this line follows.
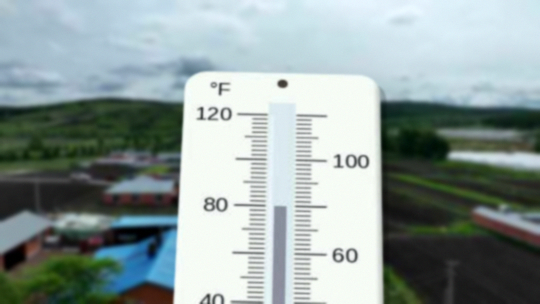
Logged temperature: 80 °F
